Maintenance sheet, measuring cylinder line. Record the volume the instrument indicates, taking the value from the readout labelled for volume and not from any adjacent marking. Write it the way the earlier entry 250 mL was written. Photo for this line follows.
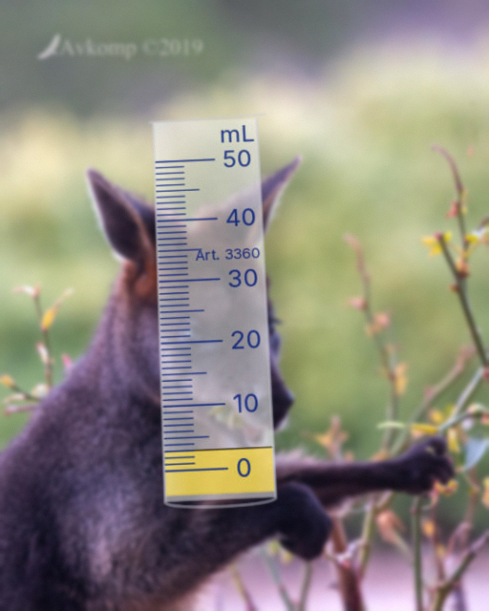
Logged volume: 3 mL
